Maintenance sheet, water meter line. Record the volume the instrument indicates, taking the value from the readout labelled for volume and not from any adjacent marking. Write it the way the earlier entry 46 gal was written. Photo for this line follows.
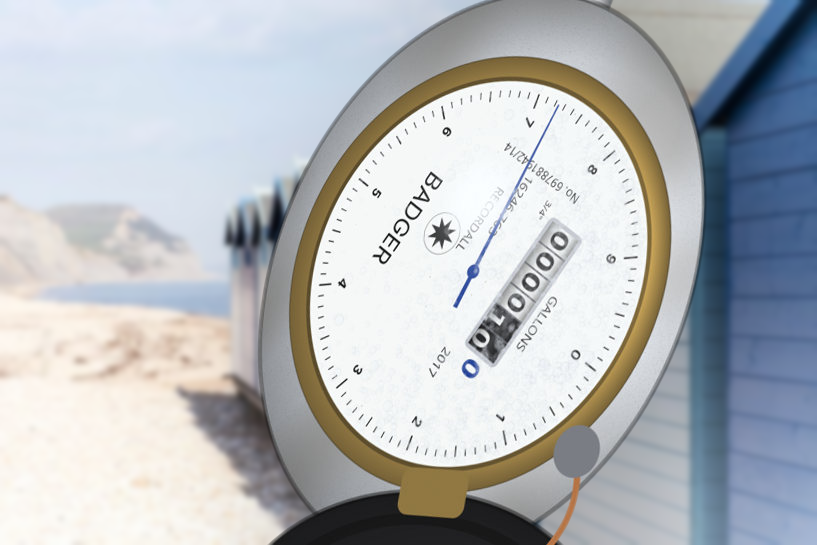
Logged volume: 97.2 gal
